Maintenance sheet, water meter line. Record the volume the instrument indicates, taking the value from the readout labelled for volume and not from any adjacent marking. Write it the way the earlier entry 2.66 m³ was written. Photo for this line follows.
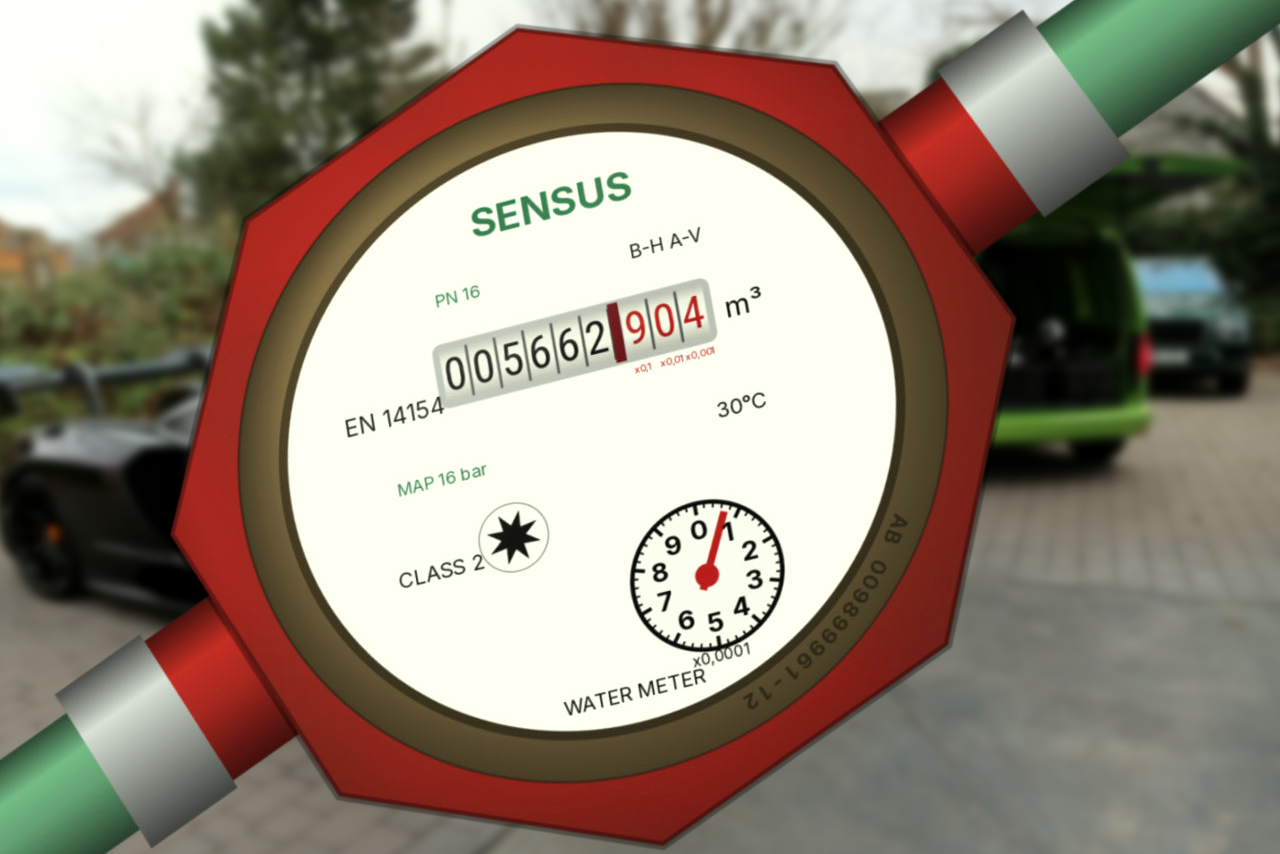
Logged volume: 5662.9040 m³
